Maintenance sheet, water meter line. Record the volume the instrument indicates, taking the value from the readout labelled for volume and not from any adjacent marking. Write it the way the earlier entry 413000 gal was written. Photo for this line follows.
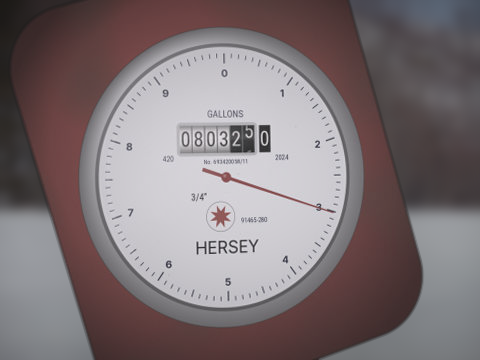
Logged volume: 803253.0 gal
